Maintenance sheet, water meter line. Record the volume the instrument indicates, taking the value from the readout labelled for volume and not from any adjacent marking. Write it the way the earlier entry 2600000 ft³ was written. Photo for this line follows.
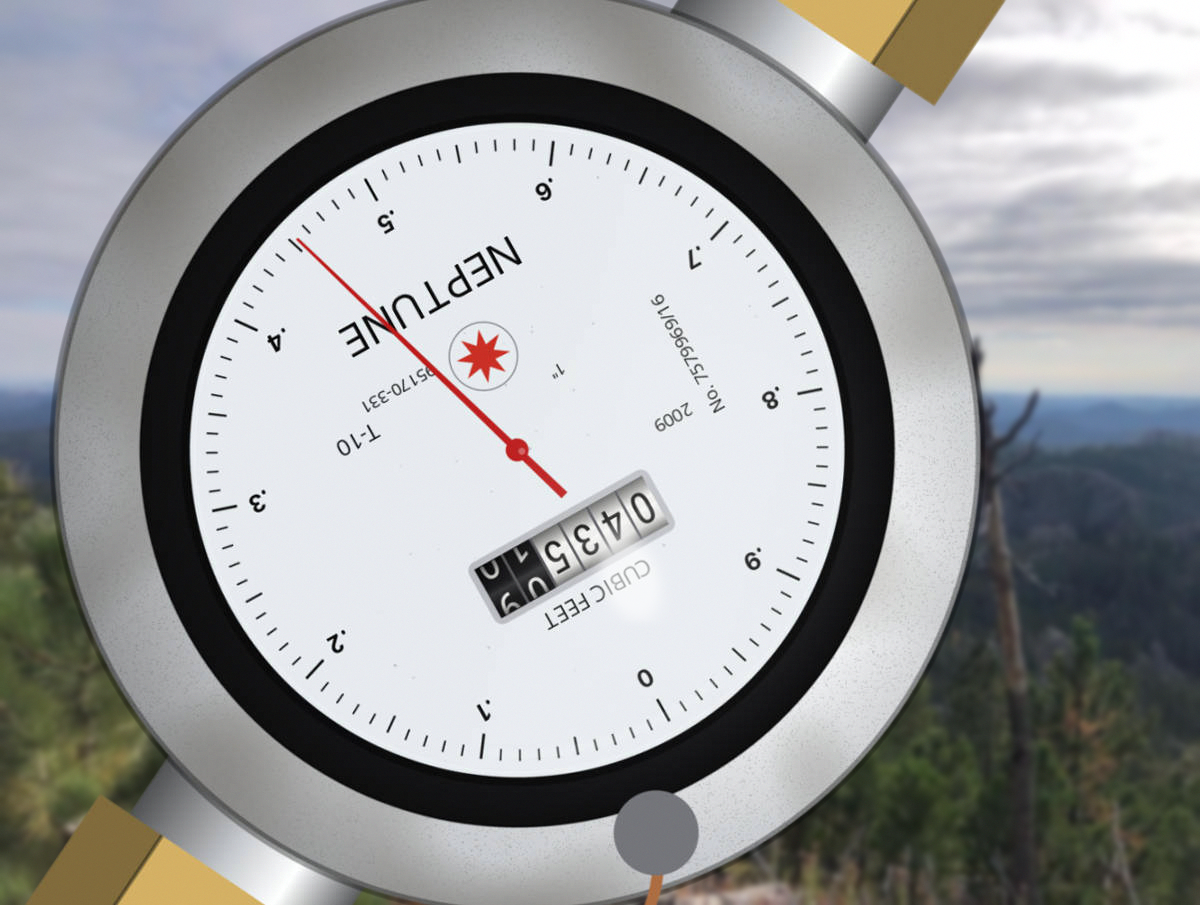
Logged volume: 43509.45 ft³
